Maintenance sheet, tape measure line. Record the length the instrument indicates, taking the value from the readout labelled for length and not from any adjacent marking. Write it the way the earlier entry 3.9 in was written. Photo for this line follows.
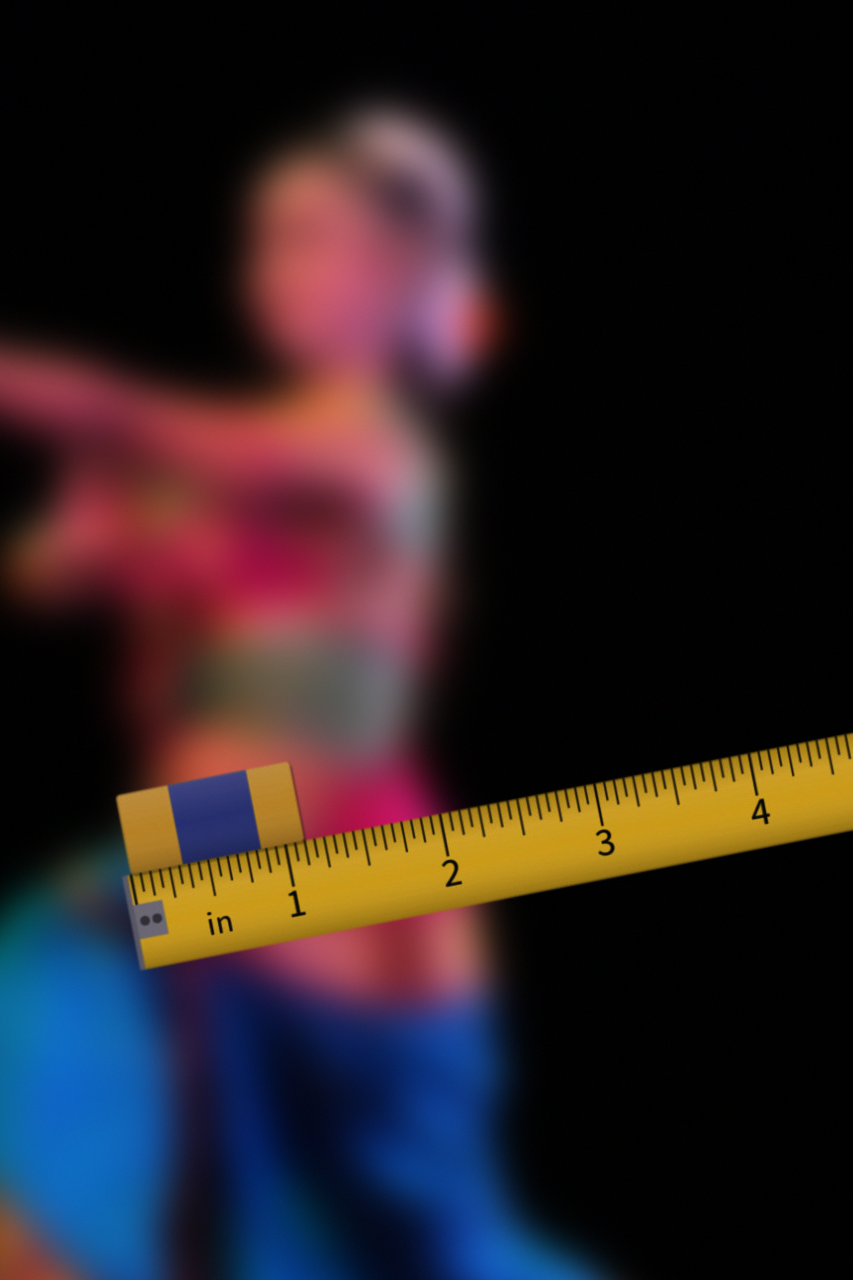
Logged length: 1.125 in
